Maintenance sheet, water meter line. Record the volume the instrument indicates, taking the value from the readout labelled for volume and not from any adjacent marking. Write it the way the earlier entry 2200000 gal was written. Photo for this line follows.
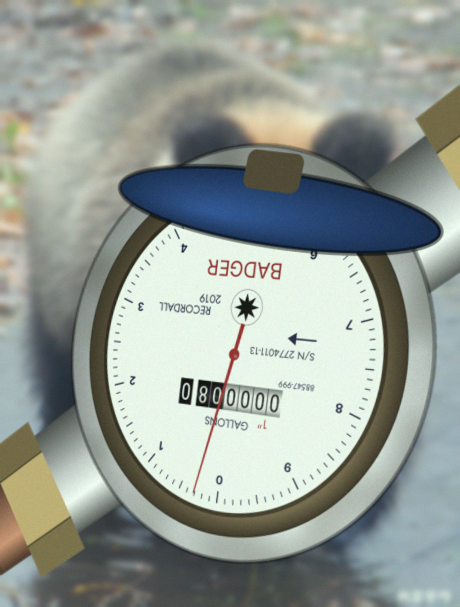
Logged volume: 80.3 gal
